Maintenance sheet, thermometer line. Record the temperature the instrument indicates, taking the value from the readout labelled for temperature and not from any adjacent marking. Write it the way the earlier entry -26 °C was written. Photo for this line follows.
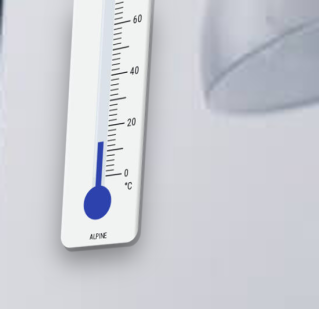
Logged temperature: 14 °C
